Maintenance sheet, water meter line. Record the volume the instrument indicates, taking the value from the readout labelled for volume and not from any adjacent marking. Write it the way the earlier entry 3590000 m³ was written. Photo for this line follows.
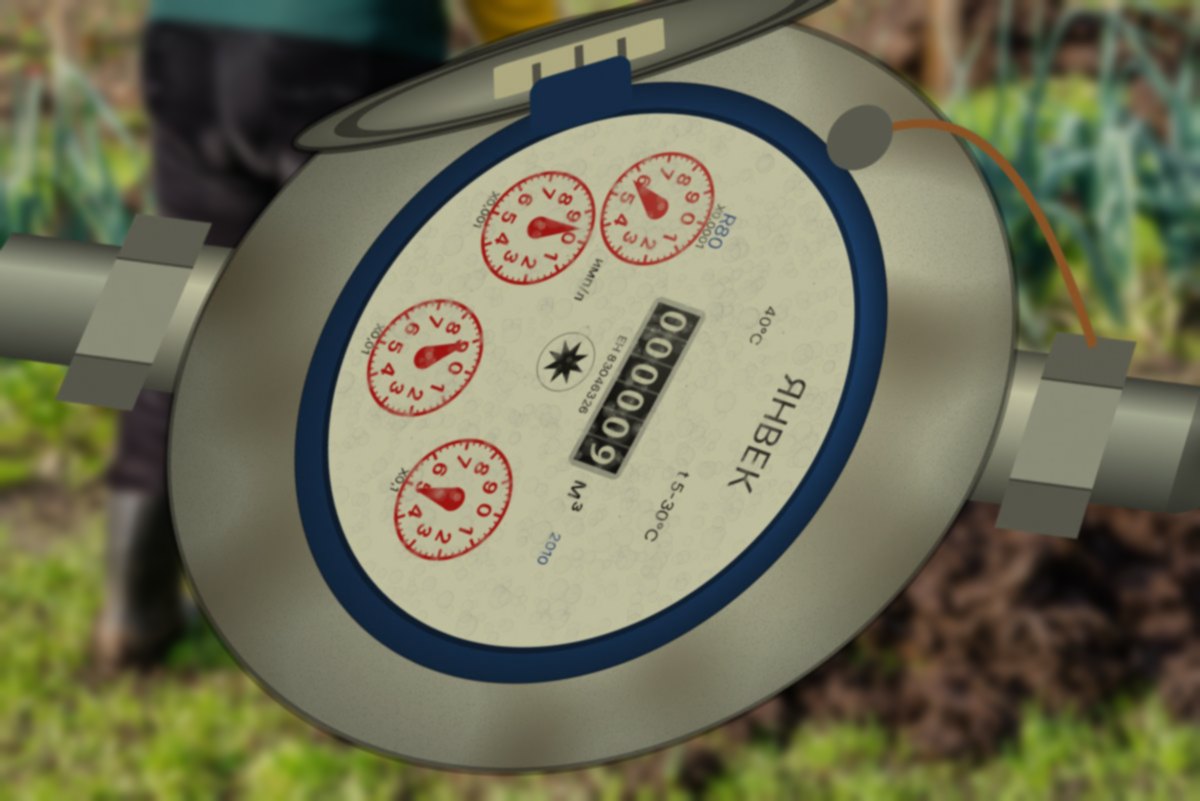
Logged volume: 9.4895 m³
